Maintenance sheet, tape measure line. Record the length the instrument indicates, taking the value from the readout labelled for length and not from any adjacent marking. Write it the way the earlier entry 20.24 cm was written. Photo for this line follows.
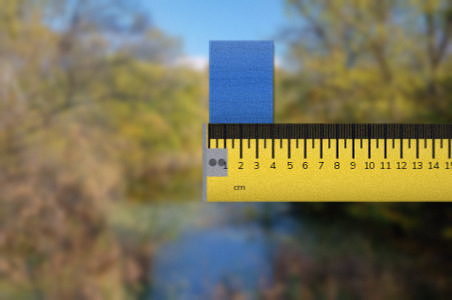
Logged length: 4 cm
